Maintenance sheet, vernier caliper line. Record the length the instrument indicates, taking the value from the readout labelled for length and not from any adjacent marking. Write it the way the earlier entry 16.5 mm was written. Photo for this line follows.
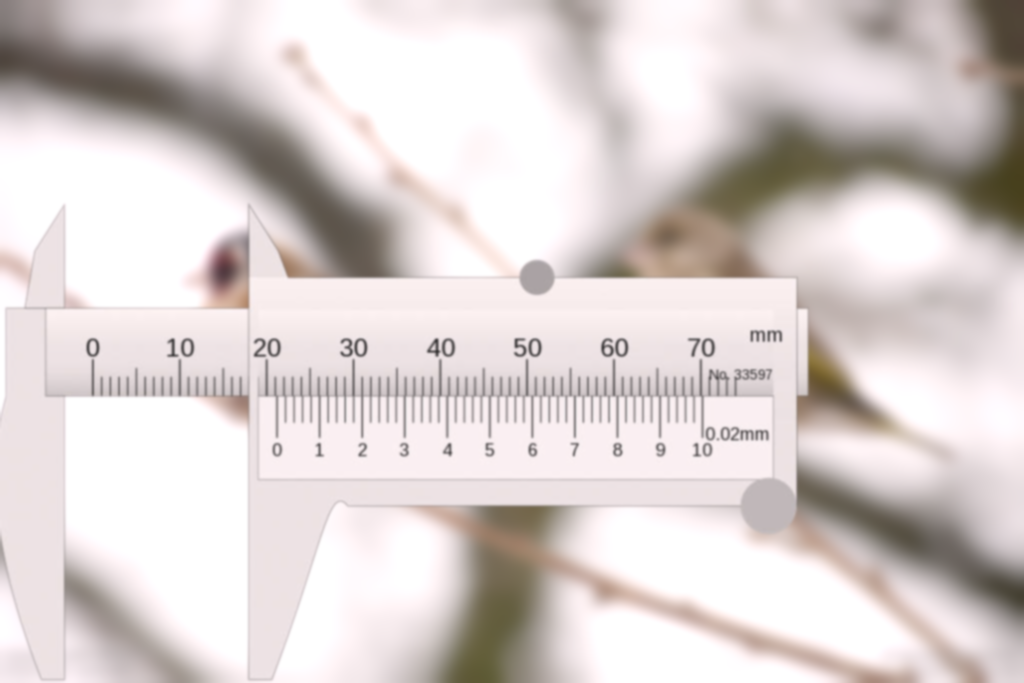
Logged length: 21.2 mm
